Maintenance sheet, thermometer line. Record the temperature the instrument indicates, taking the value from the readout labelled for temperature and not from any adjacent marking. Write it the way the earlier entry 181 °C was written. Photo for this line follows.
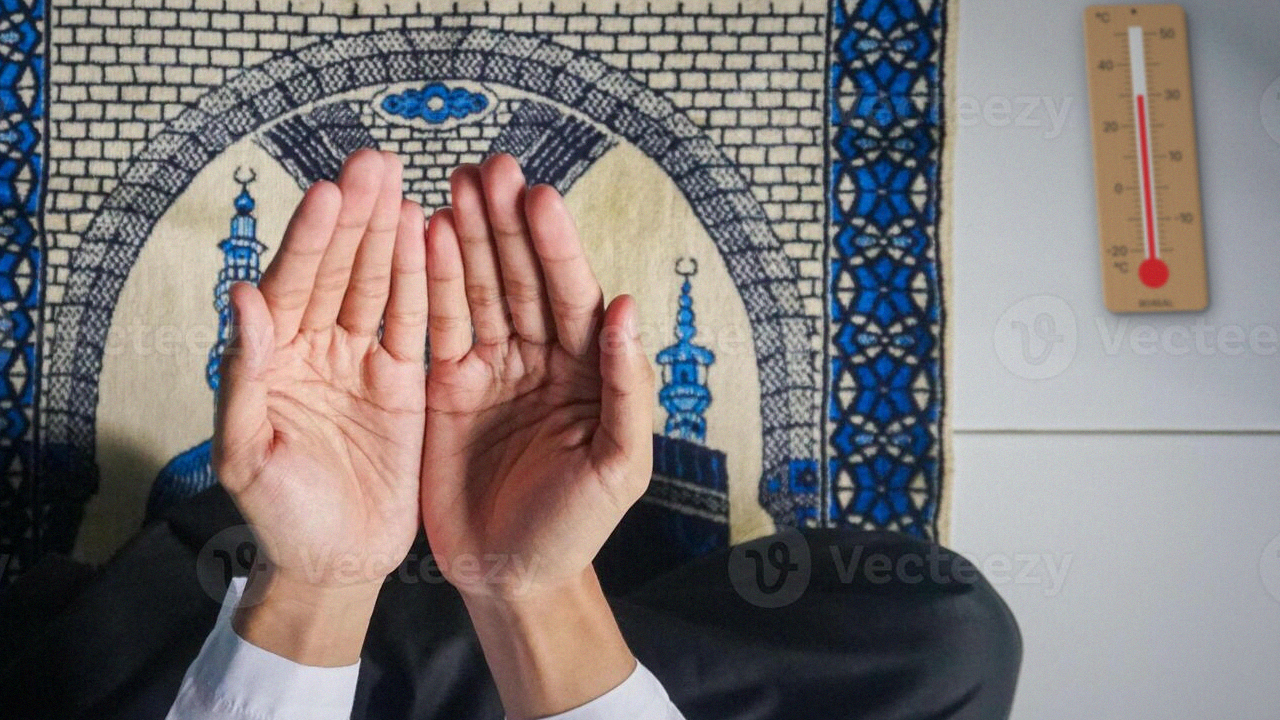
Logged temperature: 30 °C
